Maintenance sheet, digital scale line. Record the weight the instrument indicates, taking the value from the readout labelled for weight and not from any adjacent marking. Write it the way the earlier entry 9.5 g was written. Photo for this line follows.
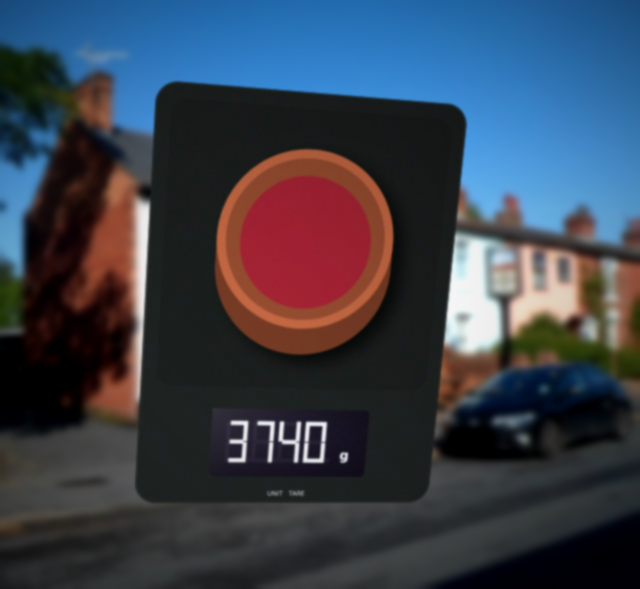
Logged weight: 3740 g
